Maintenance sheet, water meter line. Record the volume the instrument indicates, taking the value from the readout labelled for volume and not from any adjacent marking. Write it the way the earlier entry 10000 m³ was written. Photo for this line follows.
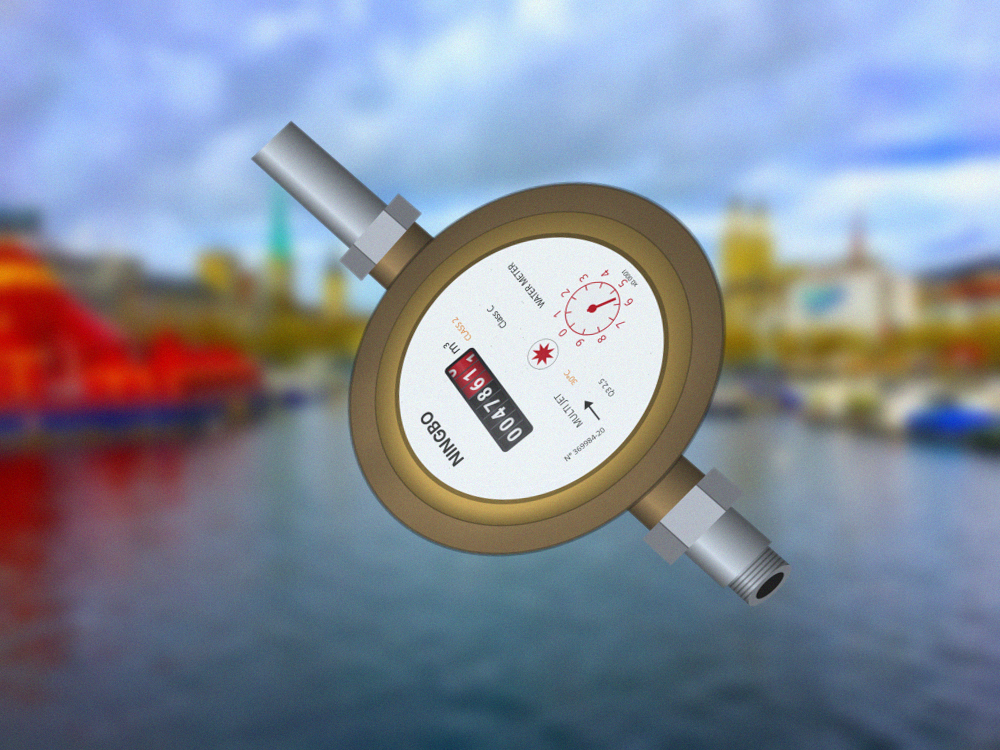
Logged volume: 478.6105 m³
